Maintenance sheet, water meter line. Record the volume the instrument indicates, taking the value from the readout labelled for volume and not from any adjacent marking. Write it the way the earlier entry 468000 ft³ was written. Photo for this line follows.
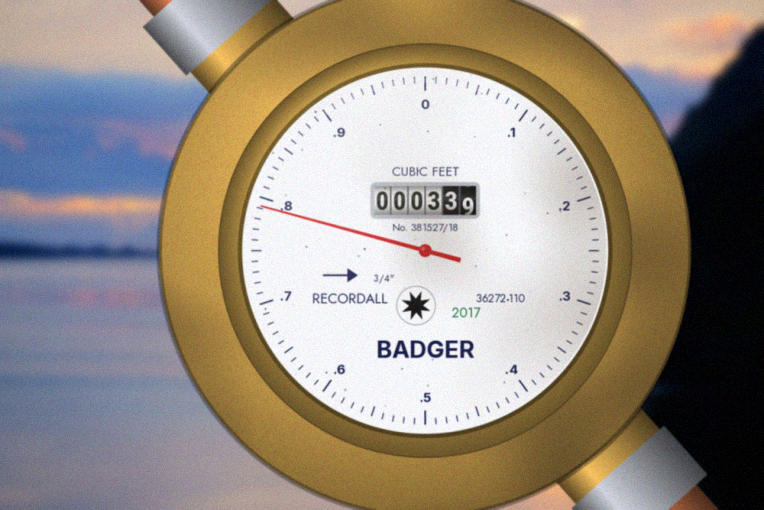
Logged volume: 338.79 ft³
